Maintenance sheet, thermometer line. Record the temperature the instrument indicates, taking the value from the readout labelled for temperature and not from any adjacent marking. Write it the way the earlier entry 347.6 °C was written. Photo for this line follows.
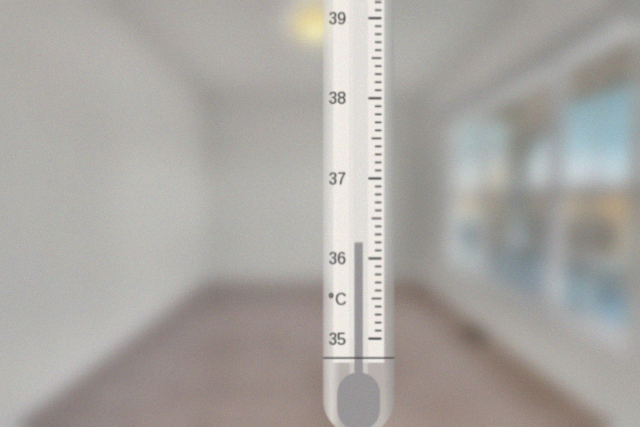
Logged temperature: 36.2 °C
